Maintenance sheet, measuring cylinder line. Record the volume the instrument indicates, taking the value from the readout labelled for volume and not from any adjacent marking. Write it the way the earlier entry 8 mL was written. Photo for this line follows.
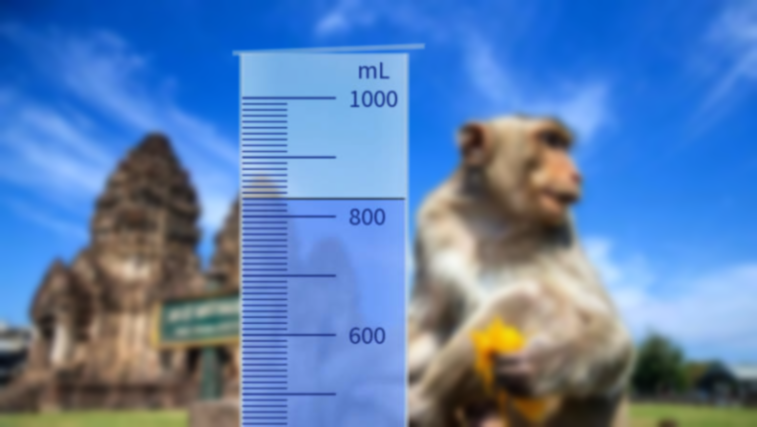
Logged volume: 830 mL
